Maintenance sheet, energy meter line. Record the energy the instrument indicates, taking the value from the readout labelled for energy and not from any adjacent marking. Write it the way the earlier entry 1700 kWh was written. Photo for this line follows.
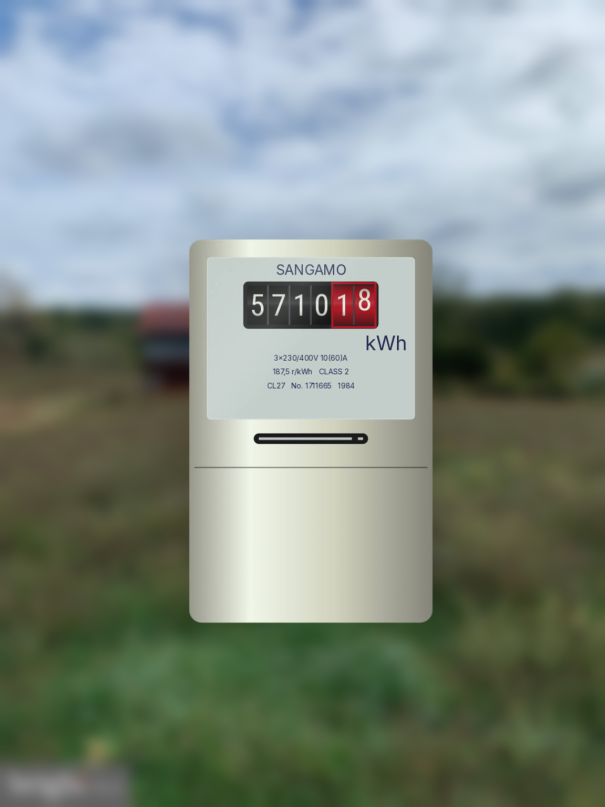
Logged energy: 5710.18 kWh
